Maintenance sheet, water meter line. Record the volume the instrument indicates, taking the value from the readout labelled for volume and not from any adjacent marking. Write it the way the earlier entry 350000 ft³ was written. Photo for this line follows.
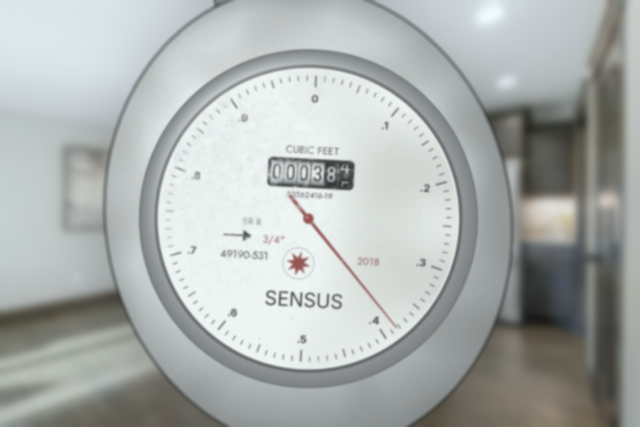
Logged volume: 384.38 ft³
